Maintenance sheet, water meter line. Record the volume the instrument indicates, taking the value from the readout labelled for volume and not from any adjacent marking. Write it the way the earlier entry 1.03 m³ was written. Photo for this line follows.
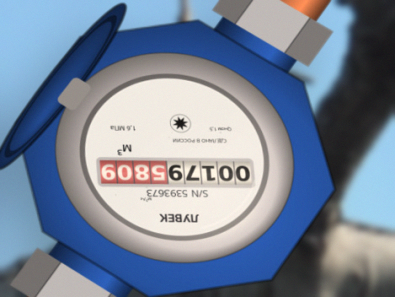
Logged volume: 179.5809 m³
